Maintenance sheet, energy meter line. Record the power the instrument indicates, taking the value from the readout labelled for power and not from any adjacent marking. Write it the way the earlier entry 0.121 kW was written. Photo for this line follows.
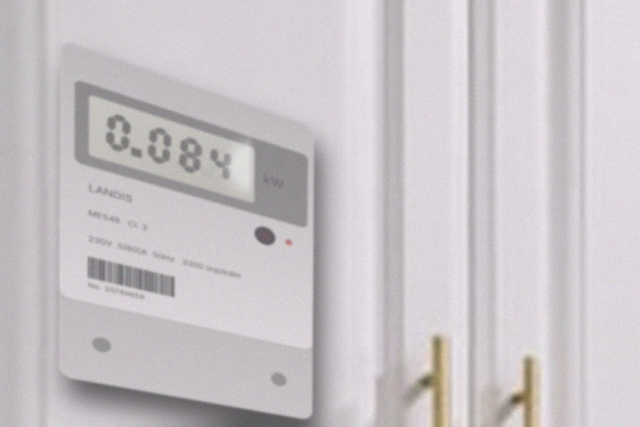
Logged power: 0.084 kW
